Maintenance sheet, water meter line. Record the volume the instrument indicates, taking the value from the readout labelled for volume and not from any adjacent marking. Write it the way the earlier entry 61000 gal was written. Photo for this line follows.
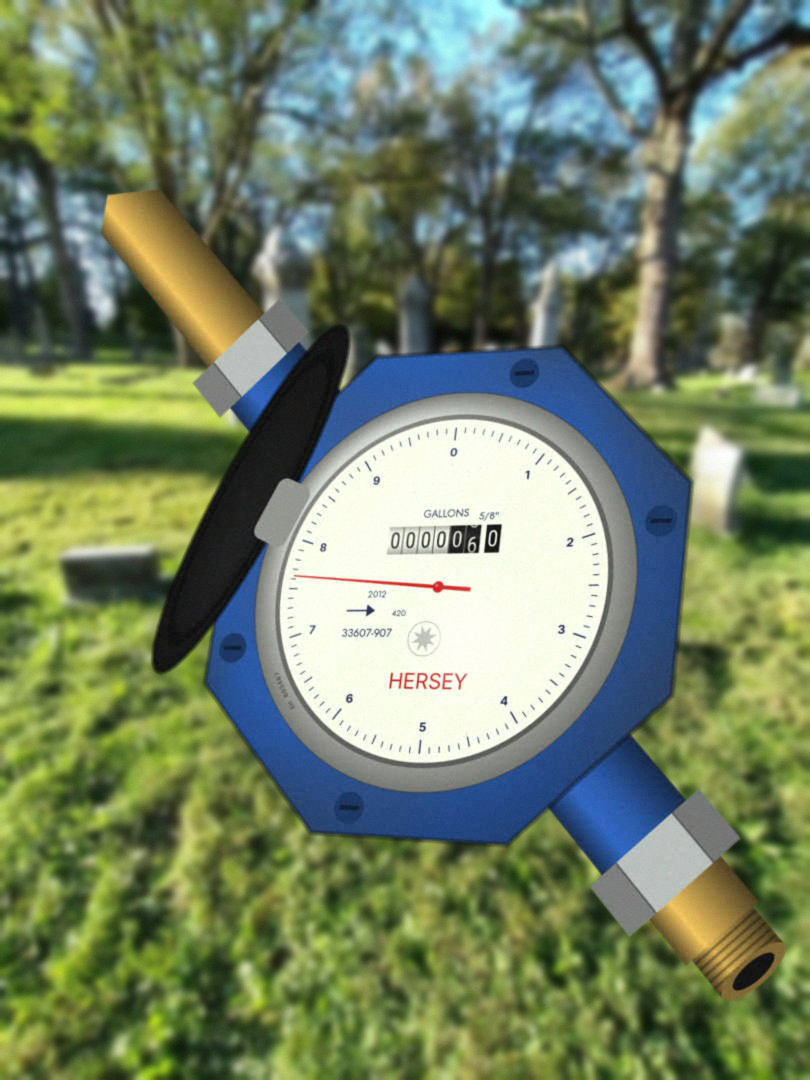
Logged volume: 57.6 gal
